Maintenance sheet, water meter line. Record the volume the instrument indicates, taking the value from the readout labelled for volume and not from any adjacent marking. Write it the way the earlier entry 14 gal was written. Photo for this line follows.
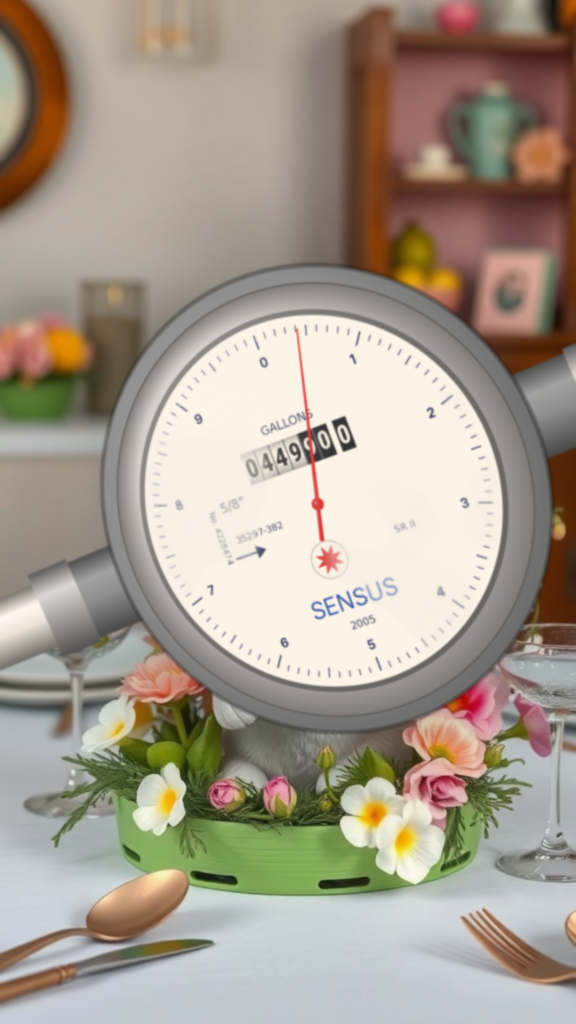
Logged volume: 449900.4 gal
